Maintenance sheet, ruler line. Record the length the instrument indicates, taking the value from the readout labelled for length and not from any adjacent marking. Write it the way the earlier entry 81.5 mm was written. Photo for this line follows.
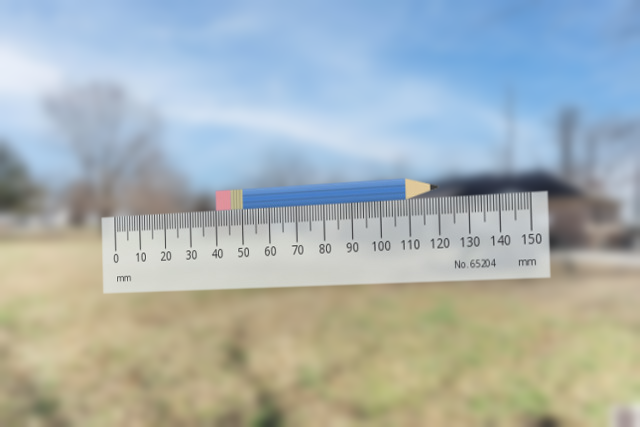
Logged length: 80 mm
